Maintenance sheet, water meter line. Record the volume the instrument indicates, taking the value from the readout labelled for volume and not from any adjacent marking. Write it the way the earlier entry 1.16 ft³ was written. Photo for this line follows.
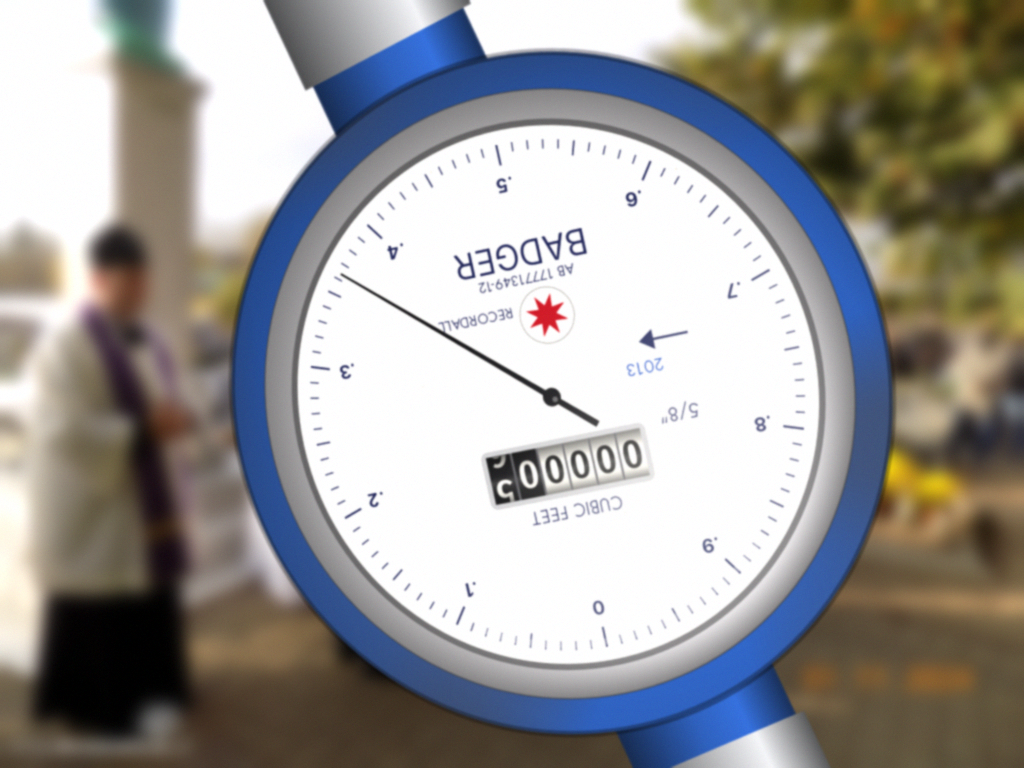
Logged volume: 5.36 ft³
